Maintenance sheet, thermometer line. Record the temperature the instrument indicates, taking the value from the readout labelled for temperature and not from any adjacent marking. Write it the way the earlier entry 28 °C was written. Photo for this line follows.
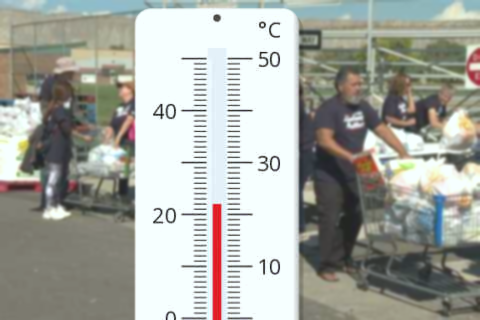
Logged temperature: 22 °C
